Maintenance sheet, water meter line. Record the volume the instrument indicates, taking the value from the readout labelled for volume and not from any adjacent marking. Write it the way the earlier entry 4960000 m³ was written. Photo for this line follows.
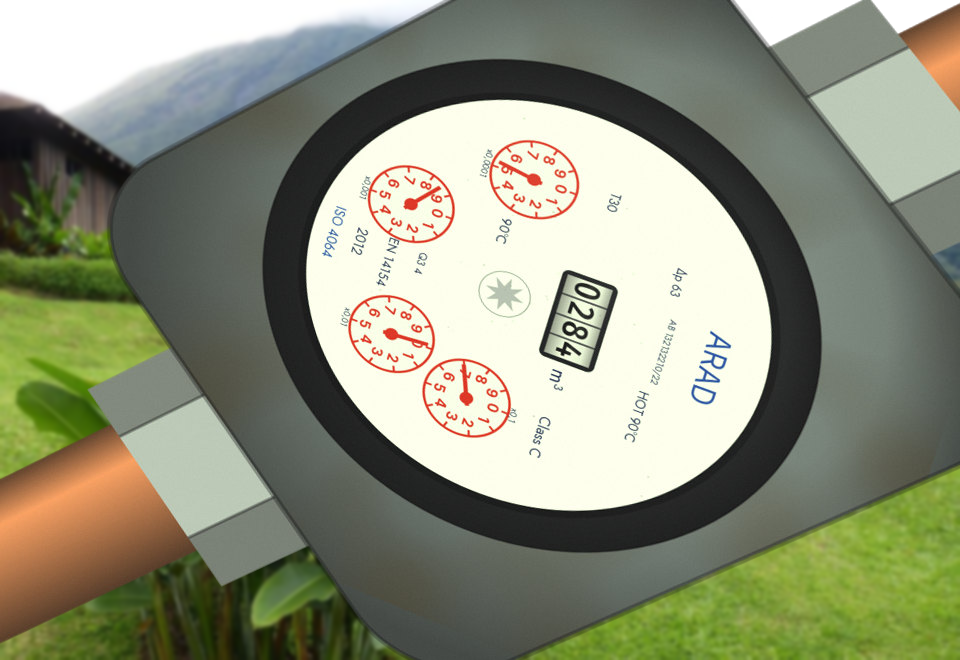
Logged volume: 284.6985 m³
